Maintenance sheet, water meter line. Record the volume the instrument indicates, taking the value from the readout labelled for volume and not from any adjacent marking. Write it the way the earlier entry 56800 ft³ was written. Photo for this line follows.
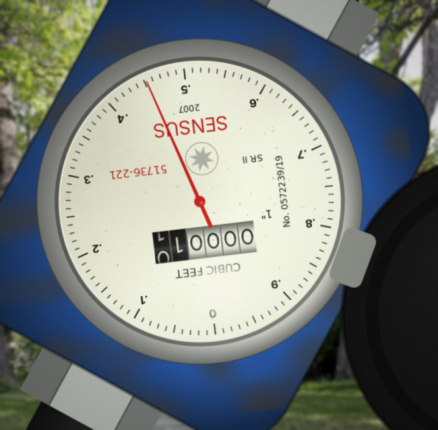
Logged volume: 10.45 ft³
